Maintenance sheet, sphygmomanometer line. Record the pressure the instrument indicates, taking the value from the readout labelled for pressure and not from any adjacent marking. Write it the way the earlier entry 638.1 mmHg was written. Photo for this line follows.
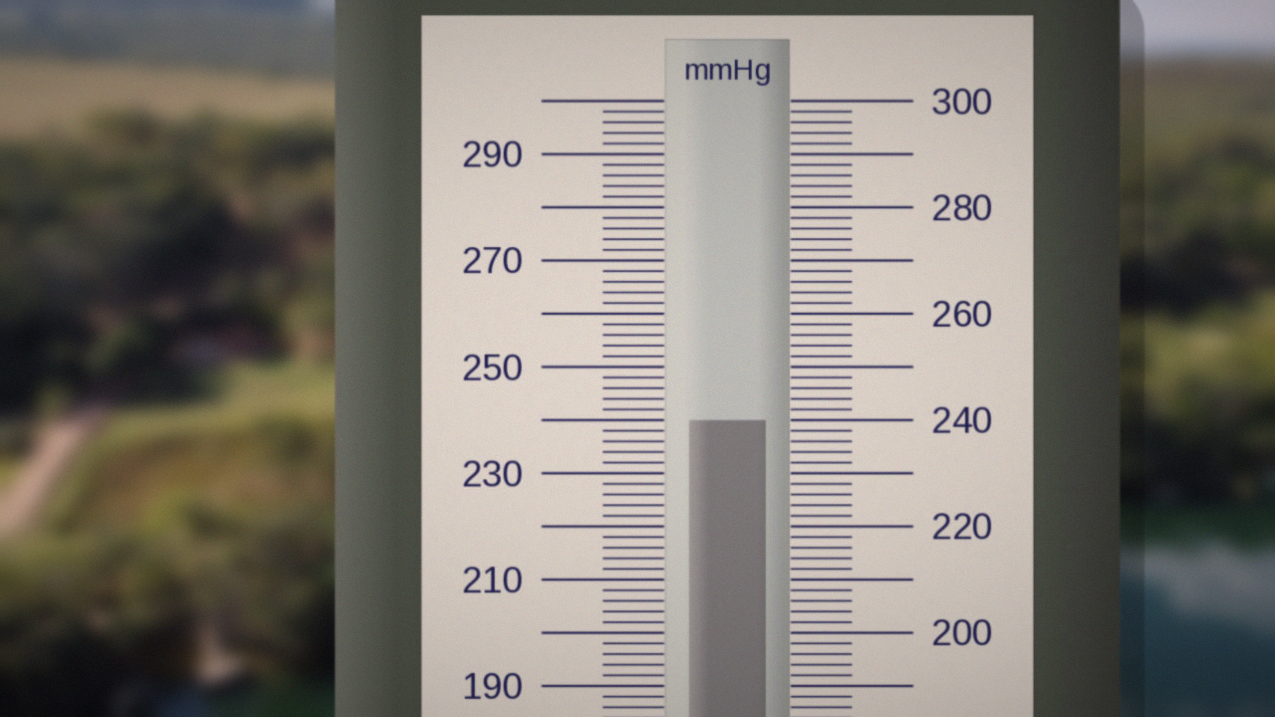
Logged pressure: 240 mmHg
